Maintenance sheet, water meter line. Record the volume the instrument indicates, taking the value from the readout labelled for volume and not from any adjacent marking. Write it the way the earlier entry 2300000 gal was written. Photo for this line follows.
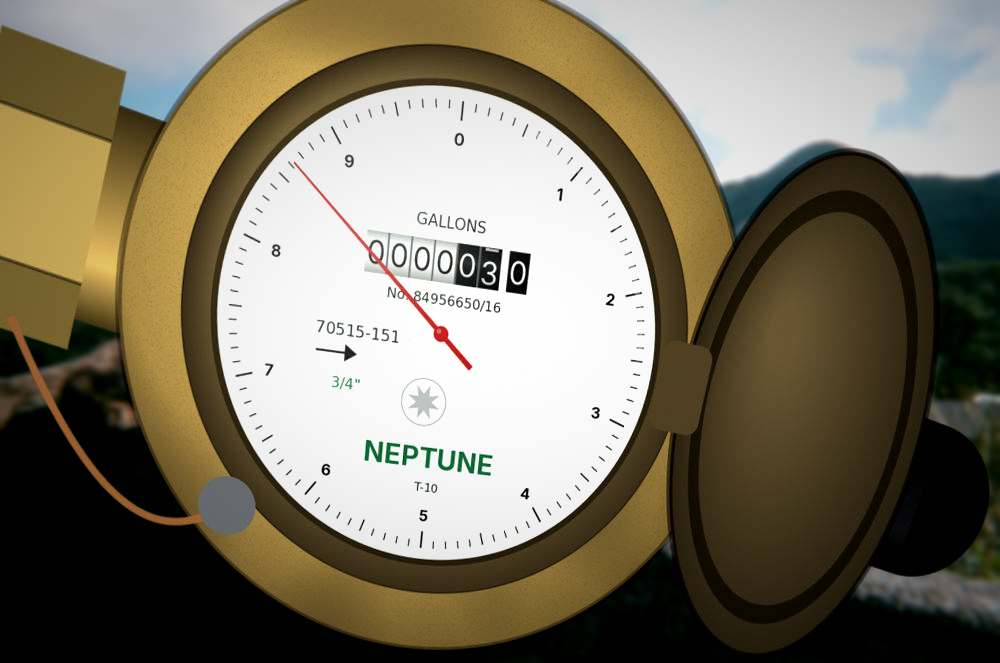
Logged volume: 28.6 gal
